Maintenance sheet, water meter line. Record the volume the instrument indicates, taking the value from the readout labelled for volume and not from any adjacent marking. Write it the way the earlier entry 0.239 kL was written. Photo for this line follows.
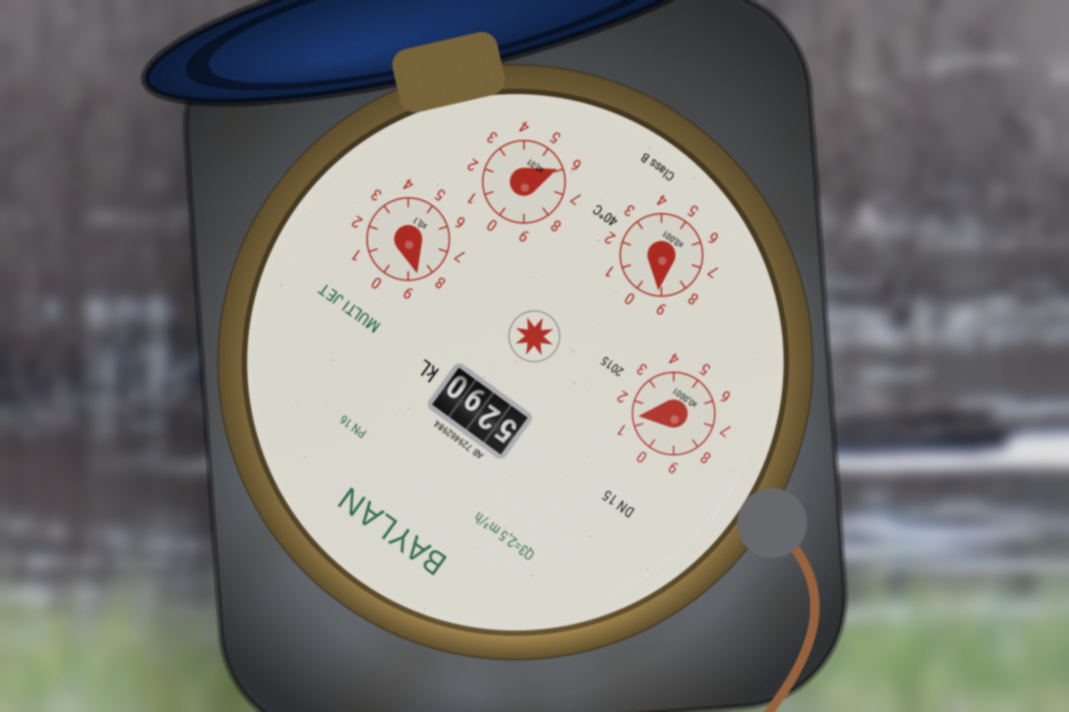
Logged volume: 5289.8591 kL
